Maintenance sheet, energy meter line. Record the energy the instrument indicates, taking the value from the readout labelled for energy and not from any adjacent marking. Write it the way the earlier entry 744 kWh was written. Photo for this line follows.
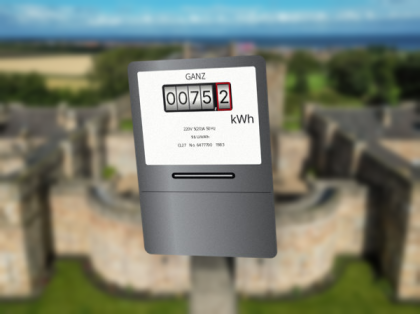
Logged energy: 75.2 kWh
